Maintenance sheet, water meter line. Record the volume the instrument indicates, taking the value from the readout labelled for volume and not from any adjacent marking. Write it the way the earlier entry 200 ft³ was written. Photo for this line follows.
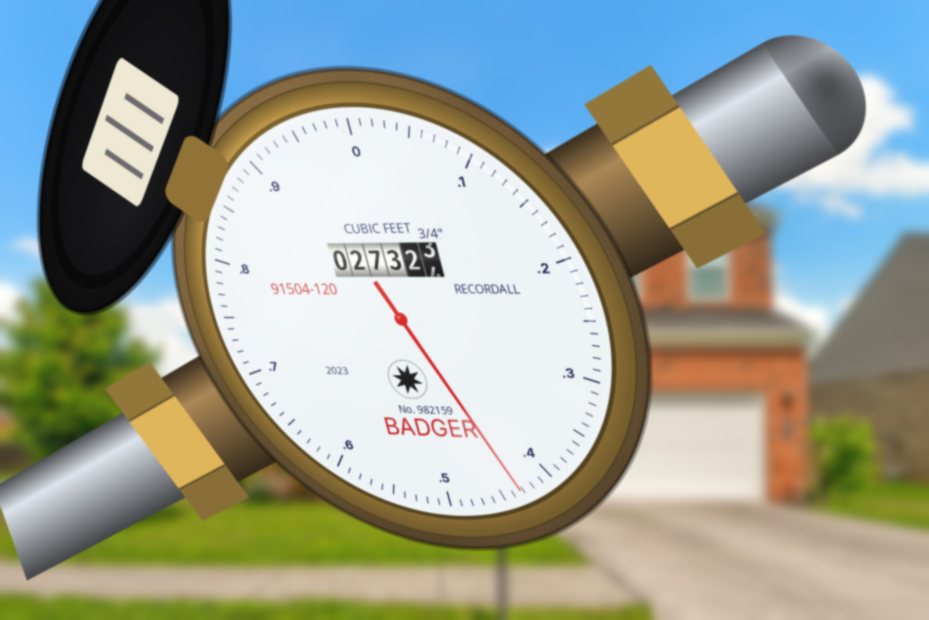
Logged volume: 27323.43 ft³
